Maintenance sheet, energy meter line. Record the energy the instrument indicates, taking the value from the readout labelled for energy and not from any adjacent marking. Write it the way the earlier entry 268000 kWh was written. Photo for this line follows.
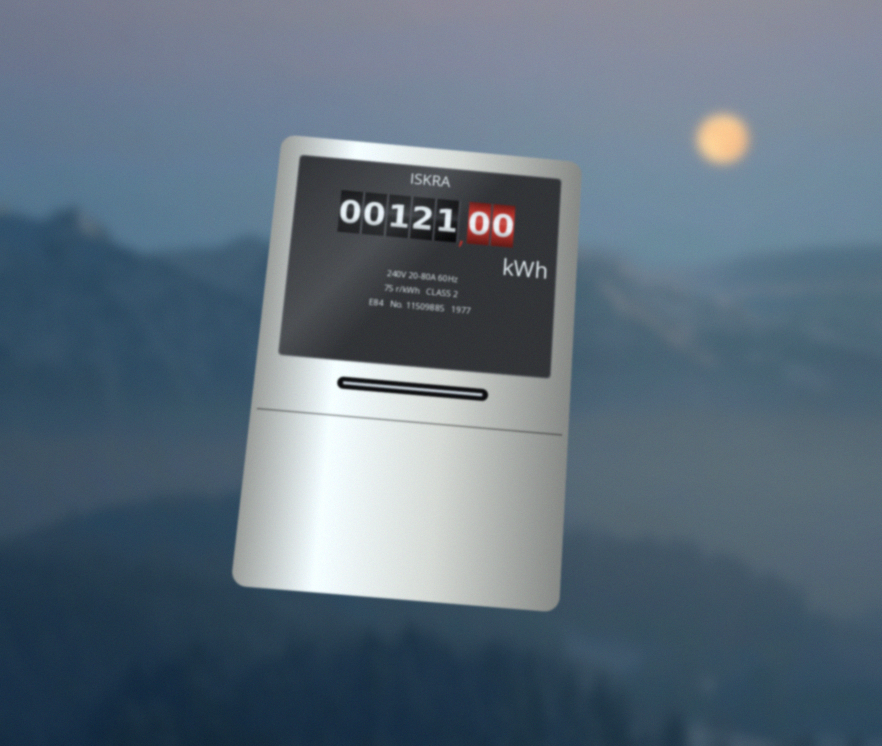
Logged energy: 121.00 kWh
